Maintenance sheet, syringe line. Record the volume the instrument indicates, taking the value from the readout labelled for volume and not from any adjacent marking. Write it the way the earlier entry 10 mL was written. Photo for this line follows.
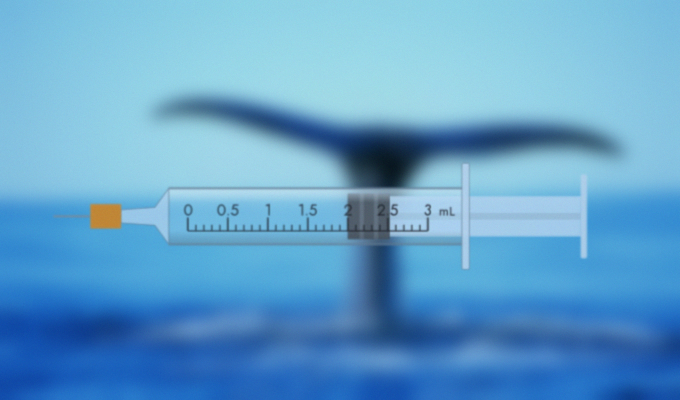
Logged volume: 2 mL
